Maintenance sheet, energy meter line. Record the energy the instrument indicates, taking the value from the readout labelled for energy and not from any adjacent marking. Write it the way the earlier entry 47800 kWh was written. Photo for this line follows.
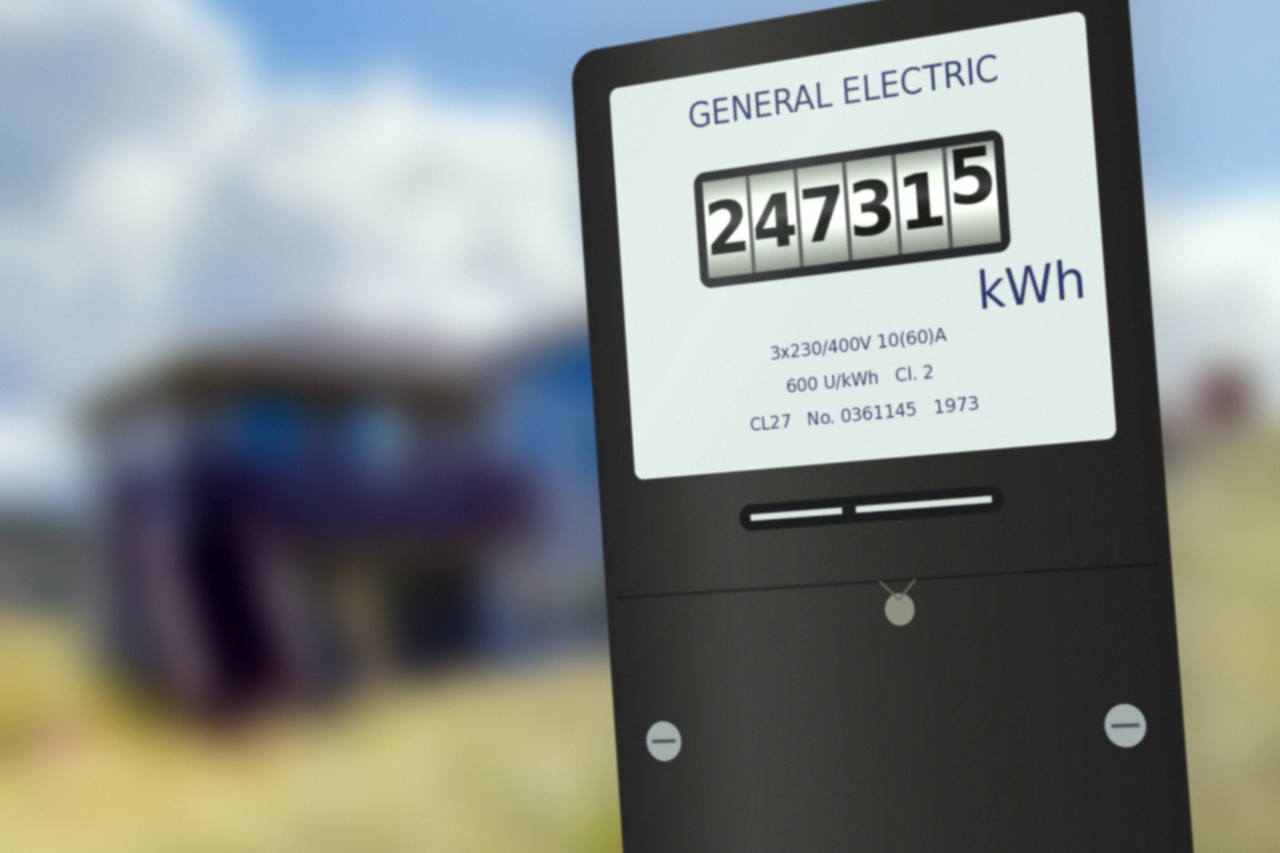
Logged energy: 247315 kWh
